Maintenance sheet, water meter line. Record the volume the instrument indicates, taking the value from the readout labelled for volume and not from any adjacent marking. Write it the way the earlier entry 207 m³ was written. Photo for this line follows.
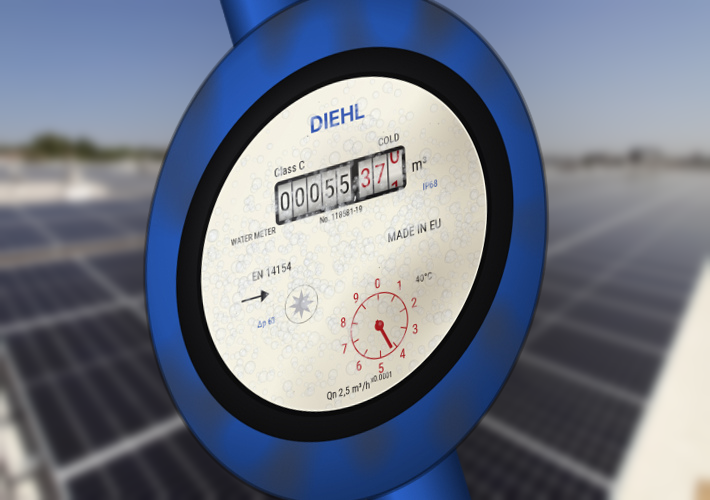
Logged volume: 55.3704 m³
